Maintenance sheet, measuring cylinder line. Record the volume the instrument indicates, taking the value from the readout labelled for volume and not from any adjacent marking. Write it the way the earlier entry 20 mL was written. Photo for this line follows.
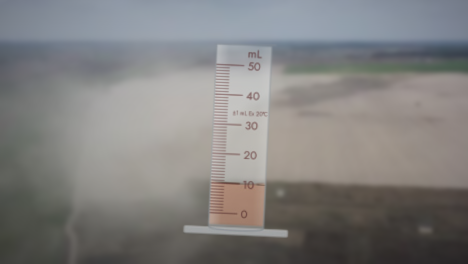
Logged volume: 10 mL
